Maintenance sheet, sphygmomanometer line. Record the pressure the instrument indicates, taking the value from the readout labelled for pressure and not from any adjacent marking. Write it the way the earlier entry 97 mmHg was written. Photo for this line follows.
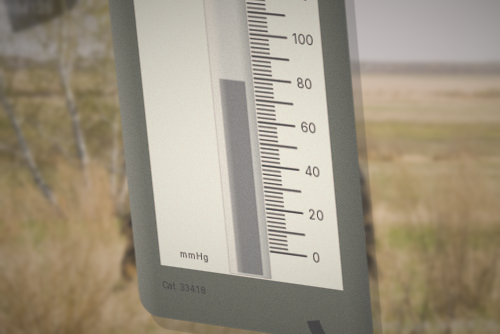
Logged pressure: 78 mmHg
